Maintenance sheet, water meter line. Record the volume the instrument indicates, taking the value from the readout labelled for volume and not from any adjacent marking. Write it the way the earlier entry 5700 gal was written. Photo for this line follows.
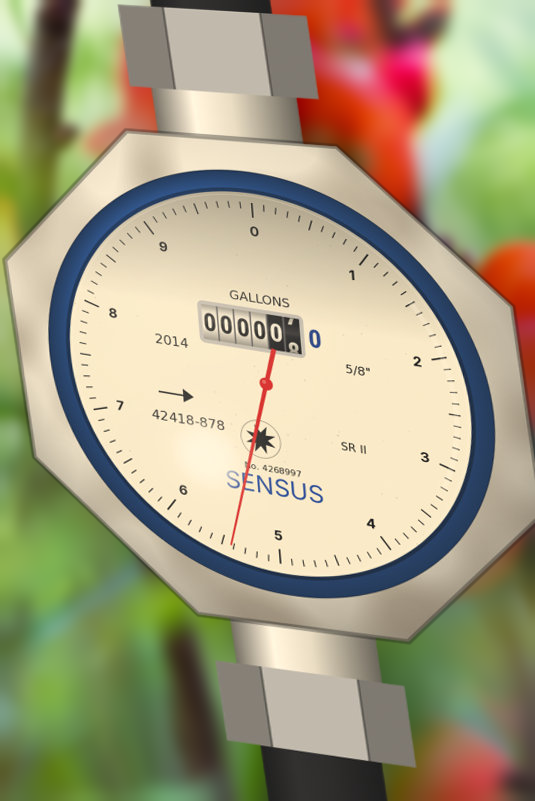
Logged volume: 75.4 gal
